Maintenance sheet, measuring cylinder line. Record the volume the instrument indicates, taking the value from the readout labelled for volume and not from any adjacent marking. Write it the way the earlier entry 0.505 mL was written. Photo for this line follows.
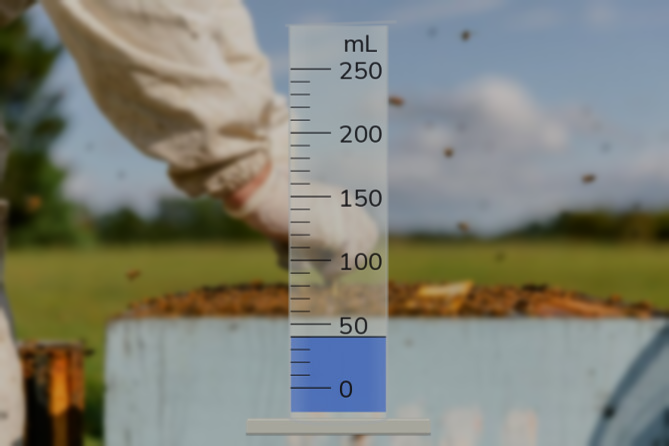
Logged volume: 40 mL
